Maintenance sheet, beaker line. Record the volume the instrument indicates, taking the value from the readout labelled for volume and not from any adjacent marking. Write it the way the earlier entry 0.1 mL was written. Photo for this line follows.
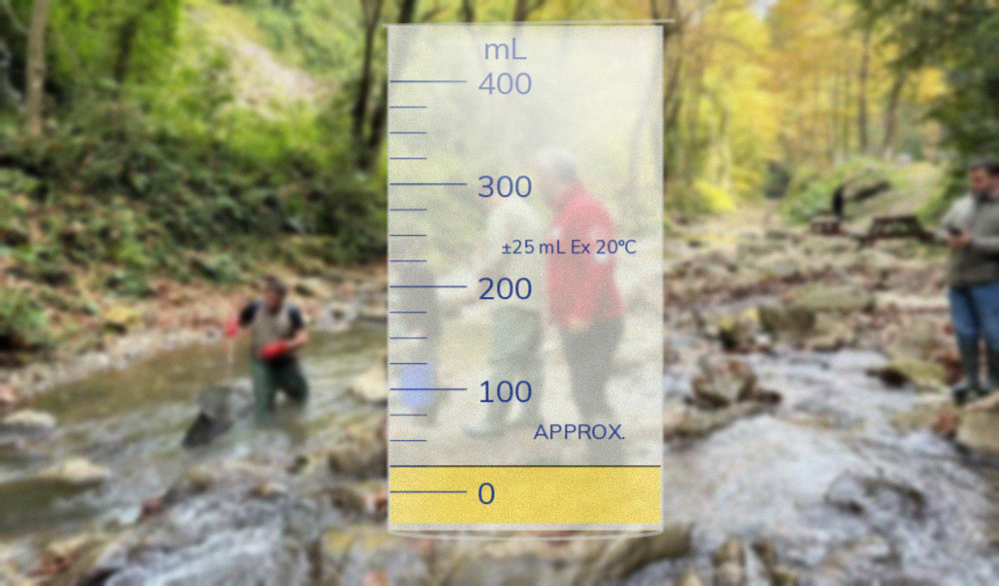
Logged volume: 25 mL
